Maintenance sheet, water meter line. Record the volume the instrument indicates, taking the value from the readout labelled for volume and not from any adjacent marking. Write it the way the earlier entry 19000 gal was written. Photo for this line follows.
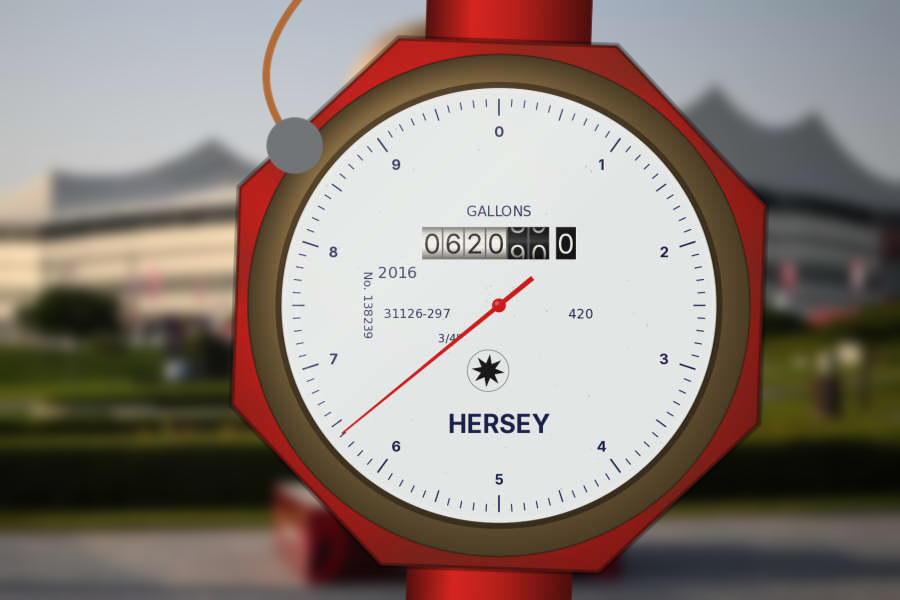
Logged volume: 620896.4 gal
